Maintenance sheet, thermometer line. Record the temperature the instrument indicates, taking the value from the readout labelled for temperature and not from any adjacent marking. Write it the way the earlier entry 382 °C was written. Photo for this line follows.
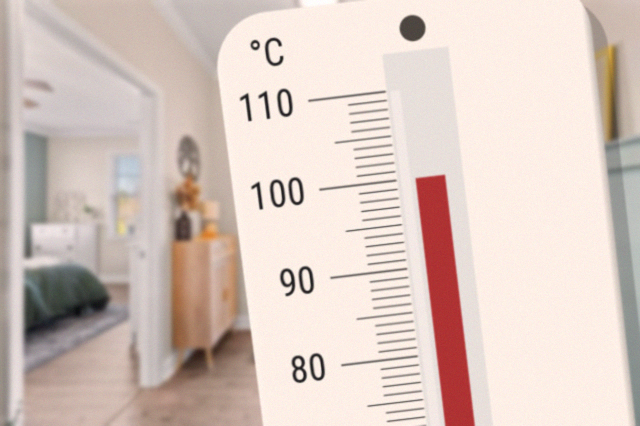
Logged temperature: 100 °C
